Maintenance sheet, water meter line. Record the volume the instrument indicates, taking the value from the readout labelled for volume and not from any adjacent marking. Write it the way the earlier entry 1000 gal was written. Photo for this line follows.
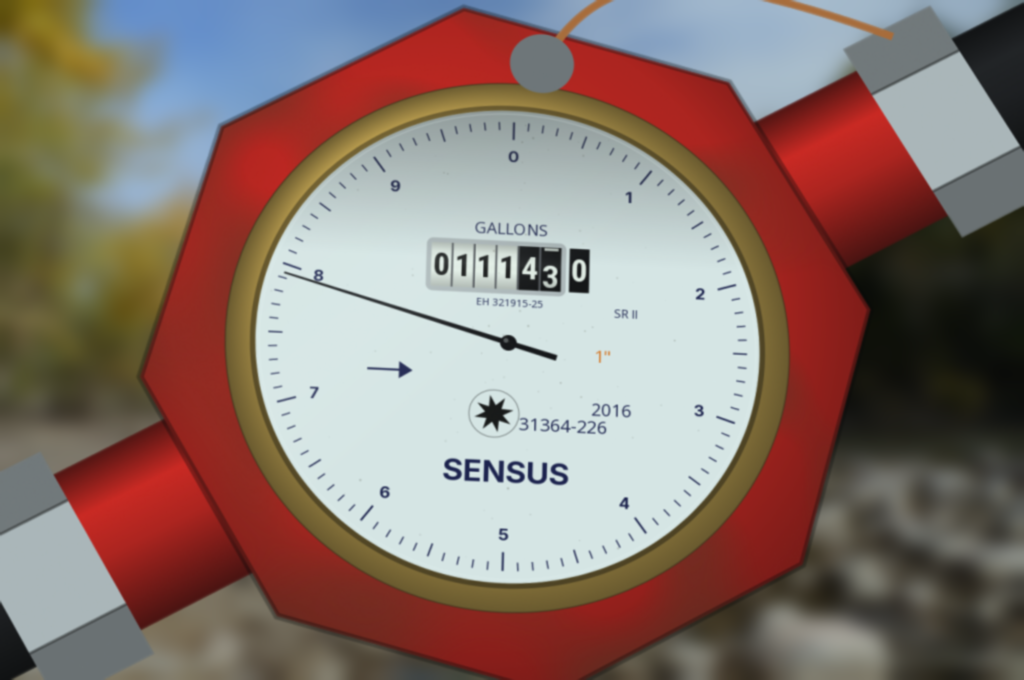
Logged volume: 111427.9 gal
